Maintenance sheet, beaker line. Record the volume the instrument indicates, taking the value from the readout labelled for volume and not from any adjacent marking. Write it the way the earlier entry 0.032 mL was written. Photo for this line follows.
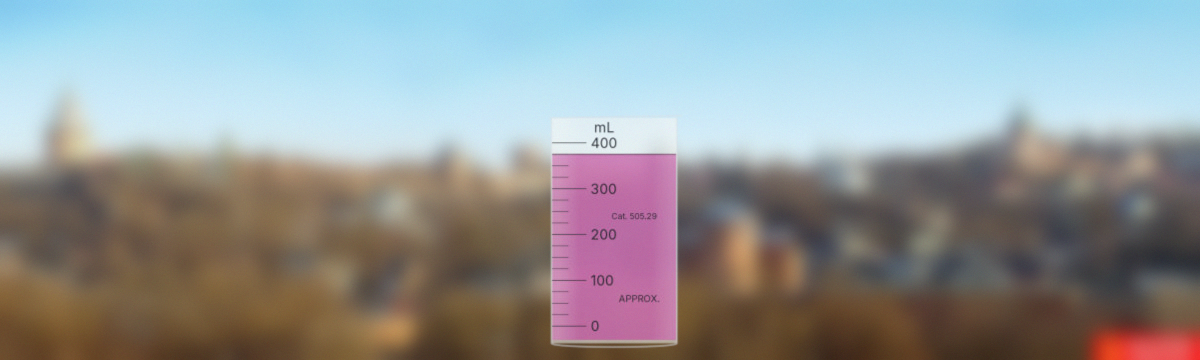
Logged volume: 375 mL
